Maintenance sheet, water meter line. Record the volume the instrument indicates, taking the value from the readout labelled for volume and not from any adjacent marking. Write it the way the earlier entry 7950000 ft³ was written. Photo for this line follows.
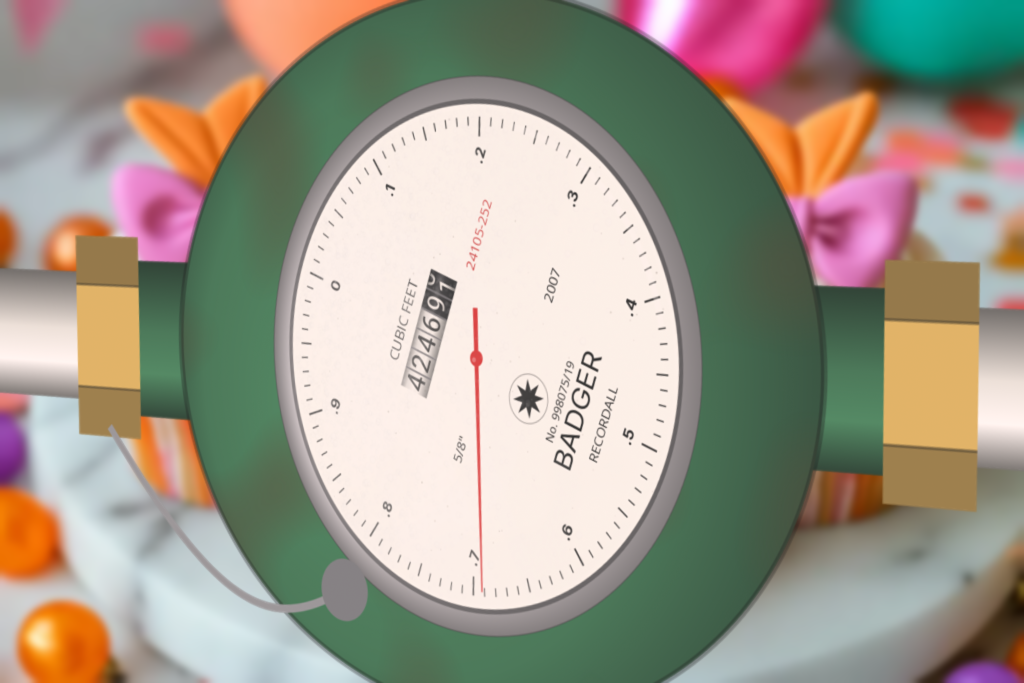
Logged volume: 424690.69 ft³
